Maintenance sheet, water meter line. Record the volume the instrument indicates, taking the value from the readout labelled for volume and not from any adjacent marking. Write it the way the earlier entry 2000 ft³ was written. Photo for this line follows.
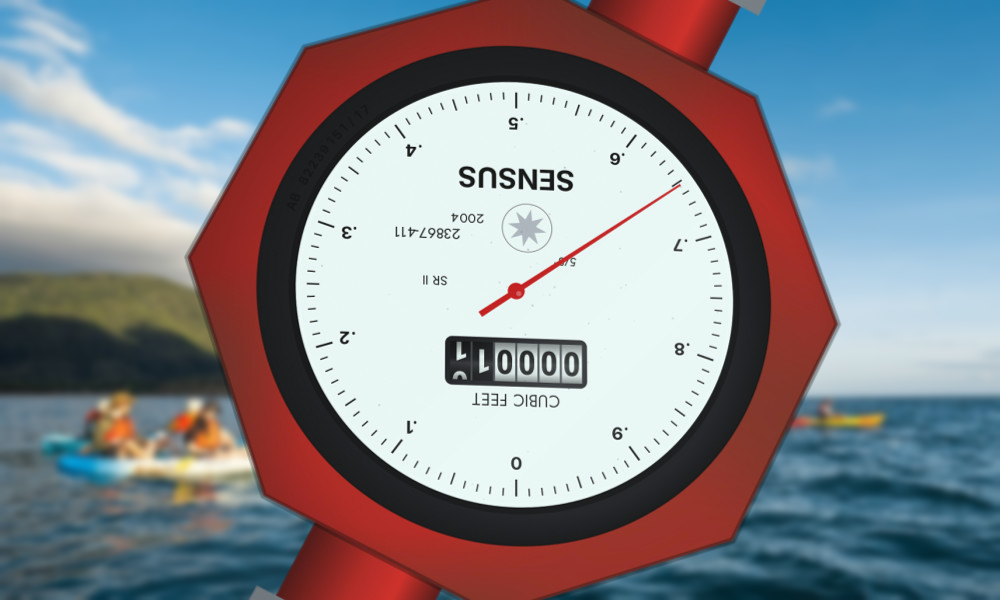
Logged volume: 10.65 ft³
